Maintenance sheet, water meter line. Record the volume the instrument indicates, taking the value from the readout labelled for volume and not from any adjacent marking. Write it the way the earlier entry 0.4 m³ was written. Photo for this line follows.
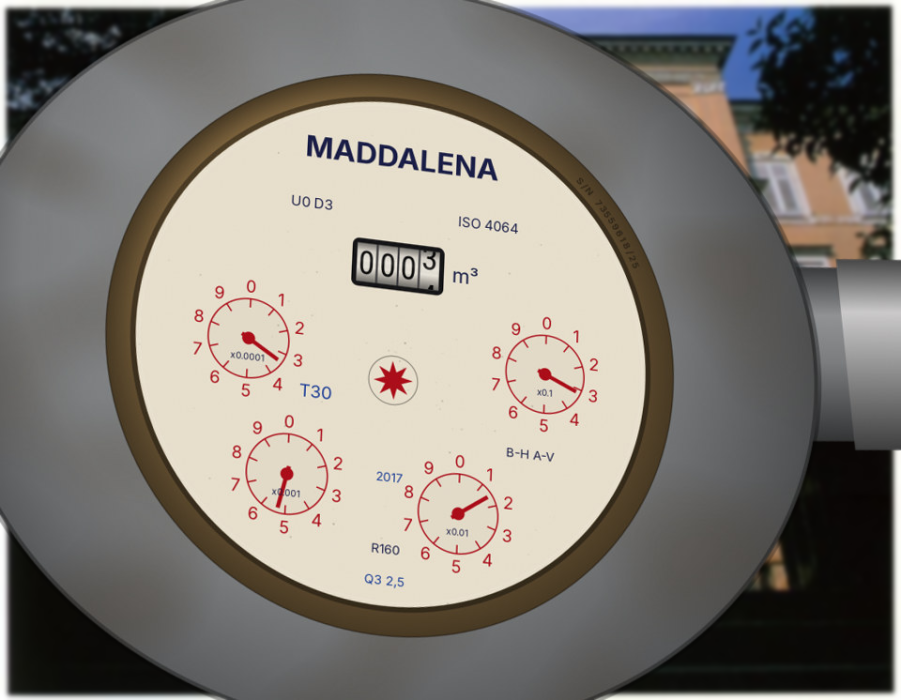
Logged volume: 3.3153 m³
